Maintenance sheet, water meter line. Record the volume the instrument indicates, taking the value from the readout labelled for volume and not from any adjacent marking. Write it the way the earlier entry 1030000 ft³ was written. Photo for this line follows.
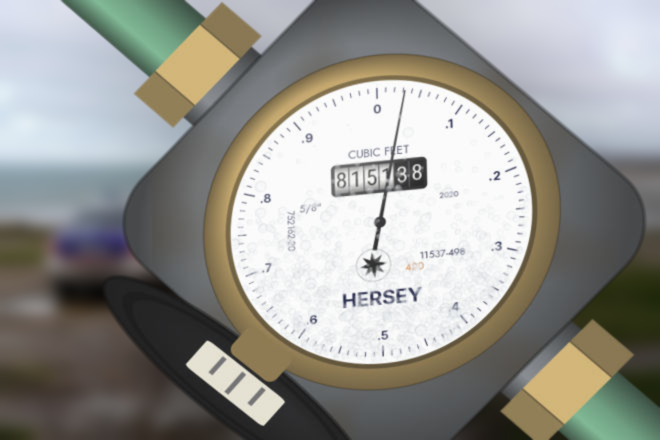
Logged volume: 815138.03 ft³
